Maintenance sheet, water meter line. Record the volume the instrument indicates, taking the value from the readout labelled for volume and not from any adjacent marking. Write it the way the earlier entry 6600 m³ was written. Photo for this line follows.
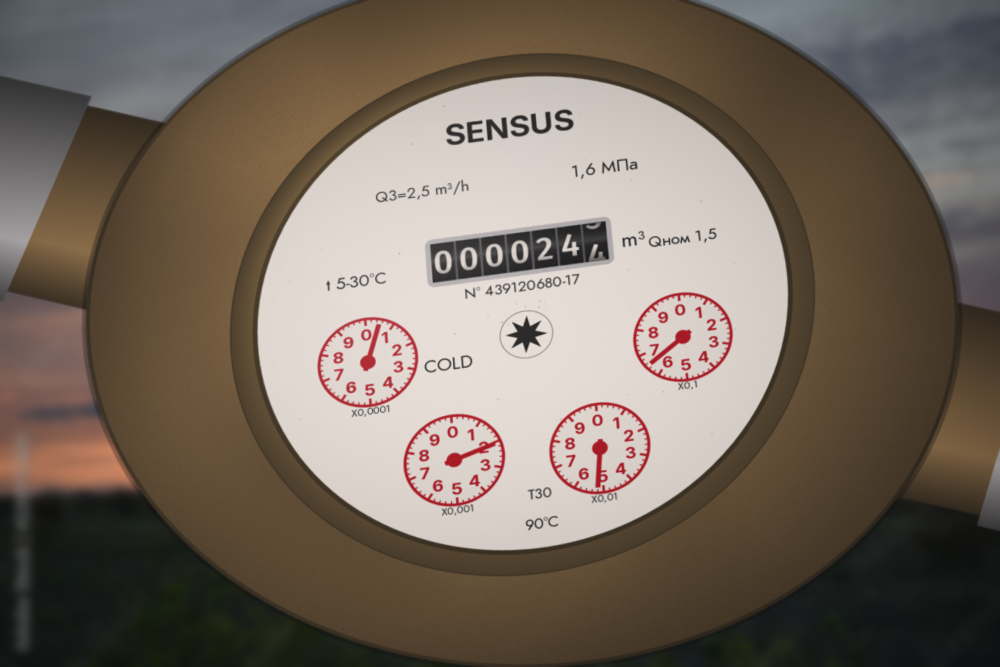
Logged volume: 243.6520 m³
